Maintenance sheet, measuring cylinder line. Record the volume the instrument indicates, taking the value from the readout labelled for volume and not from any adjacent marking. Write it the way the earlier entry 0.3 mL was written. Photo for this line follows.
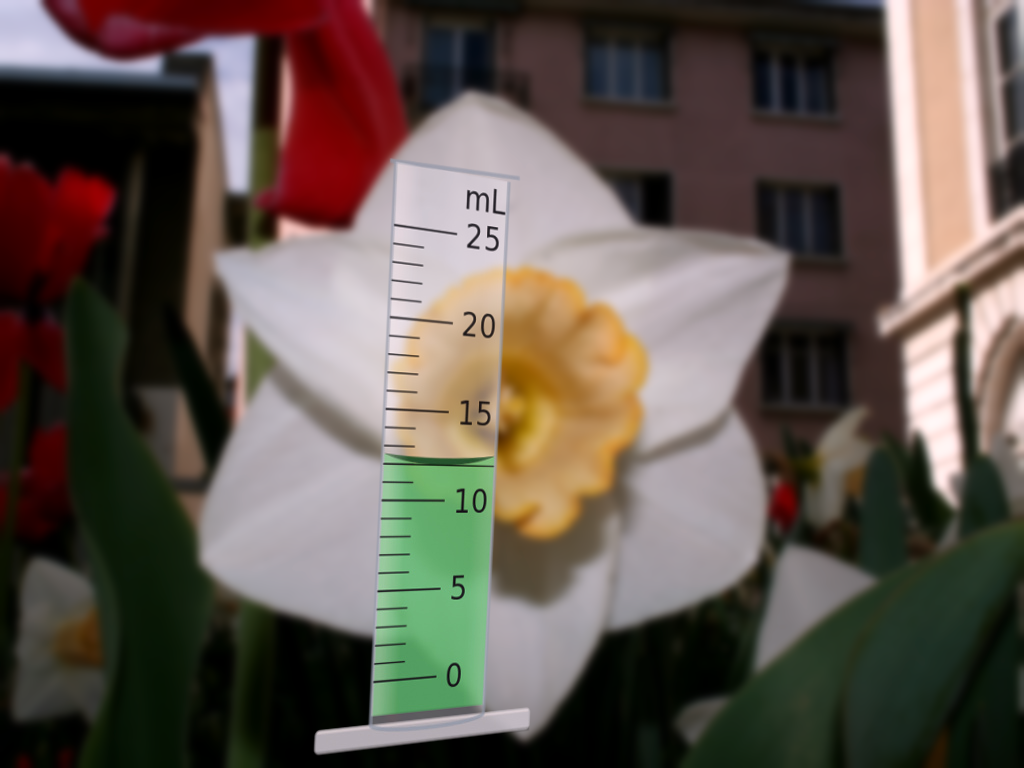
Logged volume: 12 mL
